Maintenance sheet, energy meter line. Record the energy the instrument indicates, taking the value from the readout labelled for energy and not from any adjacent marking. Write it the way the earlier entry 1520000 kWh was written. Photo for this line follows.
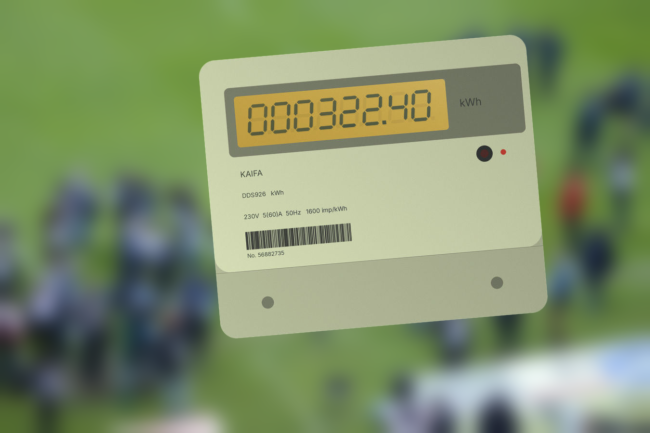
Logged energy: 322.40 kWh
